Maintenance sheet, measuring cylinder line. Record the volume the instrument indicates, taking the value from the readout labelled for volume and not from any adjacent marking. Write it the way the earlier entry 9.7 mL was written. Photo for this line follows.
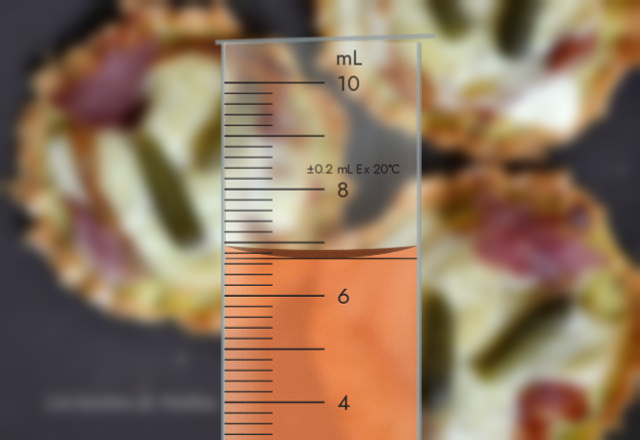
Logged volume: 6.7 mL
